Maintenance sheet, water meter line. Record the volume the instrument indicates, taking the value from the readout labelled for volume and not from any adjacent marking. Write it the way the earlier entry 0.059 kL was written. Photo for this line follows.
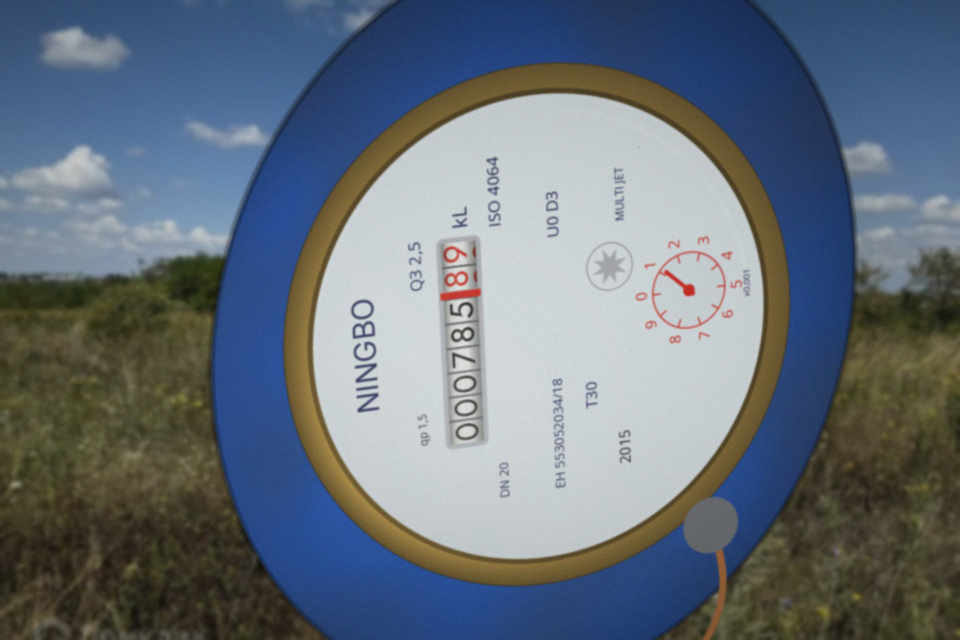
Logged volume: 785.891 kL
